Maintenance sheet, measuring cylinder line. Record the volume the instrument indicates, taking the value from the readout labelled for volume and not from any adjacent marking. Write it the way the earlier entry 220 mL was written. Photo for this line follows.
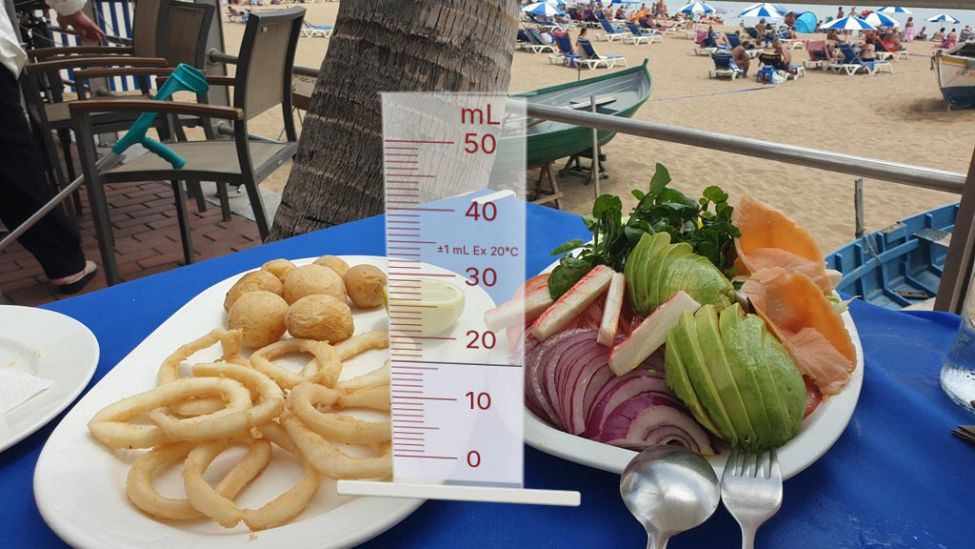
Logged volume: 16 mL
